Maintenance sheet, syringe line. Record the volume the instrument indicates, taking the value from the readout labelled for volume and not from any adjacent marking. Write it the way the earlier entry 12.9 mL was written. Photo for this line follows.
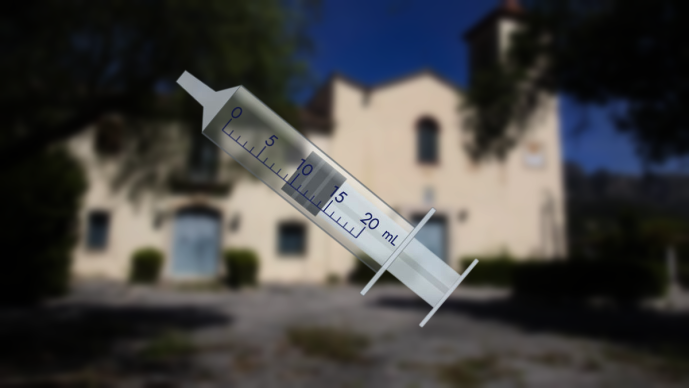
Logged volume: 9.5 mL
